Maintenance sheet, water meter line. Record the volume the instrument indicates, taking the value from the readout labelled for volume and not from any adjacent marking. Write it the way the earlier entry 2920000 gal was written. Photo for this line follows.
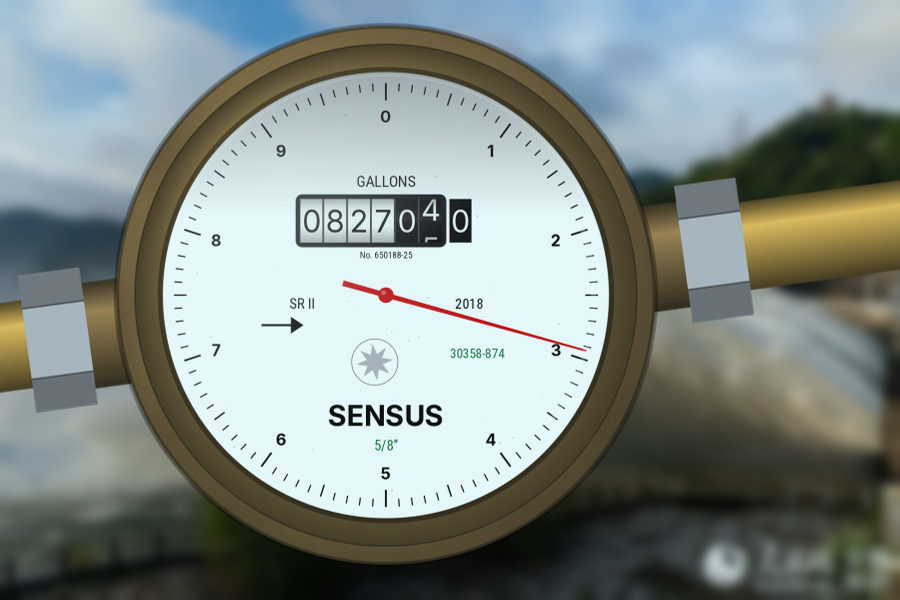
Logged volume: 827042.9 gal
